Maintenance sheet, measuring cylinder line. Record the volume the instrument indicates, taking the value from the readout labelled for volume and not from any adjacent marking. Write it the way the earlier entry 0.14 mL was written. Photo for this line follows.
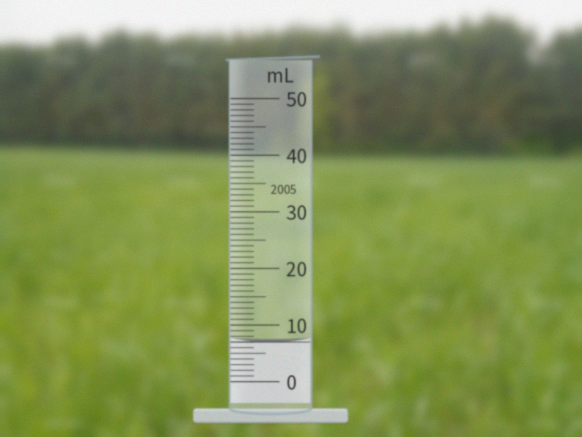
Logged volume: 7 mL
